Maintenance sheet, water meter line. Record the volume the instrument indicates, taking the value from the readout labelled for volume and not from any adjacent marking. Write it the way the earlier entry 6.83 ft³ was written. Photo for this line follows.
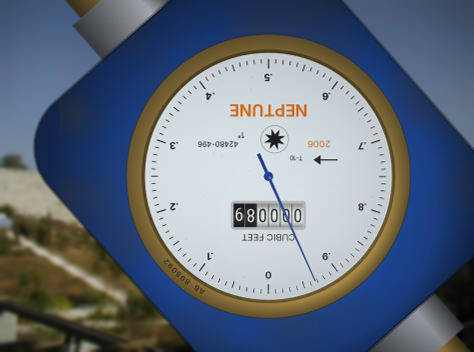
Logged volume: 88.93 ft³
